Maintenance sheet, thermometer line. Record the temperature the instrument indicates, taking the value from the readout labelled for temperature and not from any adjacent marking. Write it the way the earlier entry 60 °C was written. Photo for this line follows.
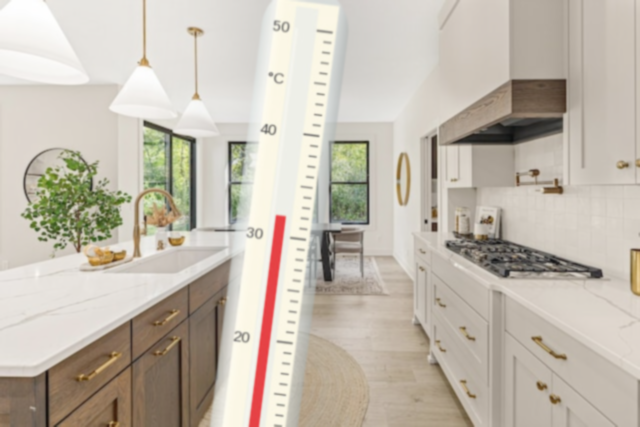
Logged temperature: 32 °C
